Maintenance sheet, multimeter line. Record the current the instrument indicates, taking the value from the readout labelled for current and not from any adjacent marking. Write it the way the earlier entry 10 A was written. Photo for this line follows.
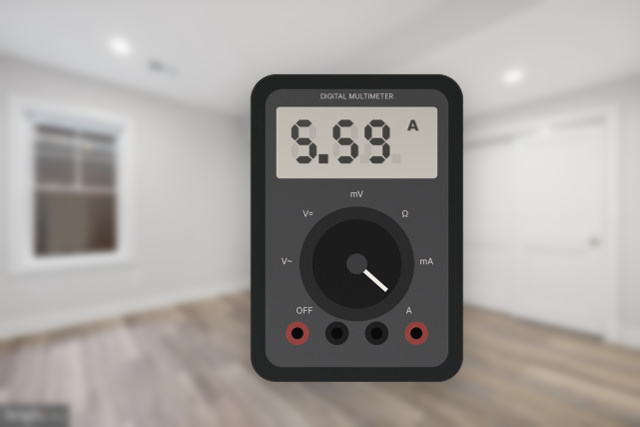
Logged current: 5.59 A
